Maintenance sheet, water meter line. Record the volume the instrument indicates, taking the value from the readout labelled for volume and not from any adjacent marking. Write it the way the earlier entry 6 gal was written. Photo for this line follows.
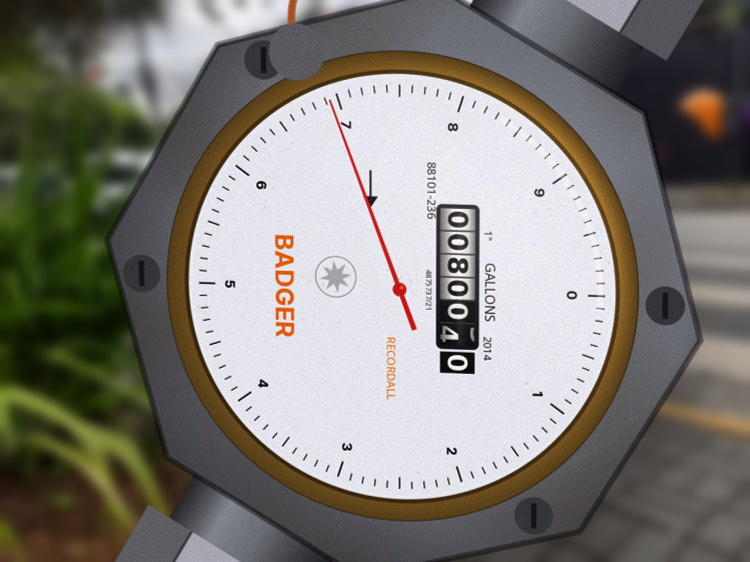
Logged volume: 80036.9 gal
